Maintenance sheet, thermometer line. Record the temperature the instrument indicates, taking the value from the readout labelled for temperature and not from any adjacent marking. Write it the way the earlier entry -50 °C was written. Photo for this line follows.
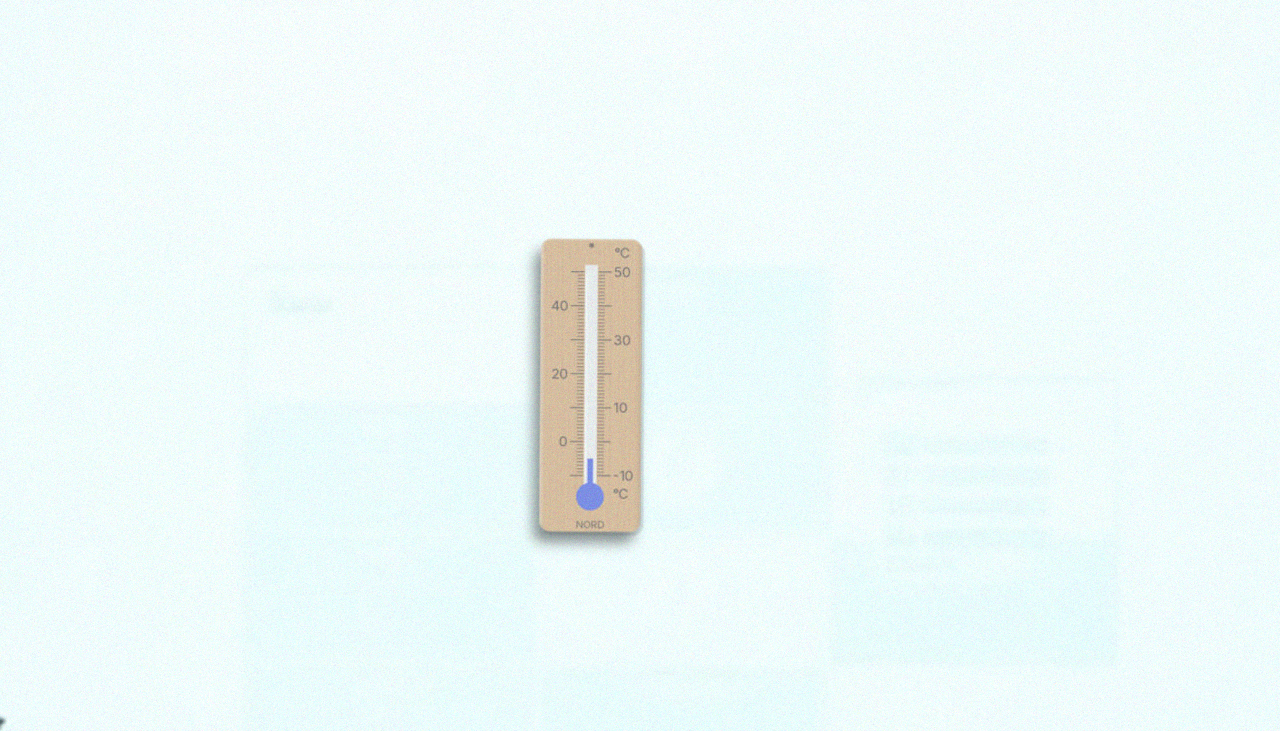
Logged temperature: -5 °C
